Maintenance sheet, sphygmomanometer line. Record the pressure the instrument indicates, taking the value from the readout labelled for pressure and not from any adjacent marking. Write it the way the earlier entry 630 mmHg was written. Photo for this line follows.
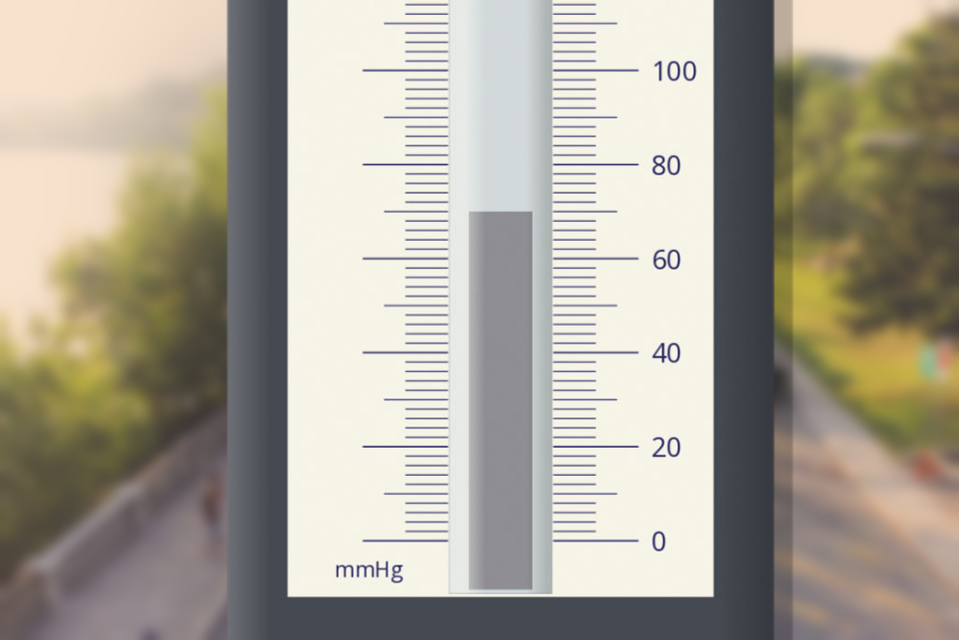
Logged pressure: 70 mmHg
